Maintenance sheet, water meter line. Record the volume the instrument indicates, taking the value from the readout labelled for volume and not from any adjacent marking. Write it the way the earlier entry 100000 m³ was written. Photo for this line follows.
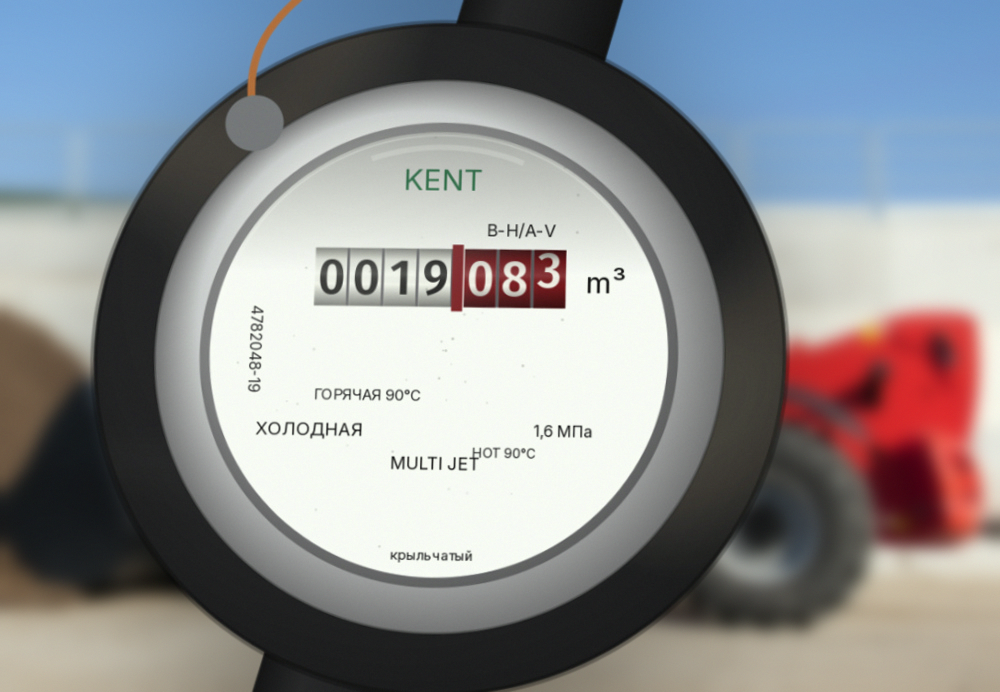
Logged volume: 19.083 m³
